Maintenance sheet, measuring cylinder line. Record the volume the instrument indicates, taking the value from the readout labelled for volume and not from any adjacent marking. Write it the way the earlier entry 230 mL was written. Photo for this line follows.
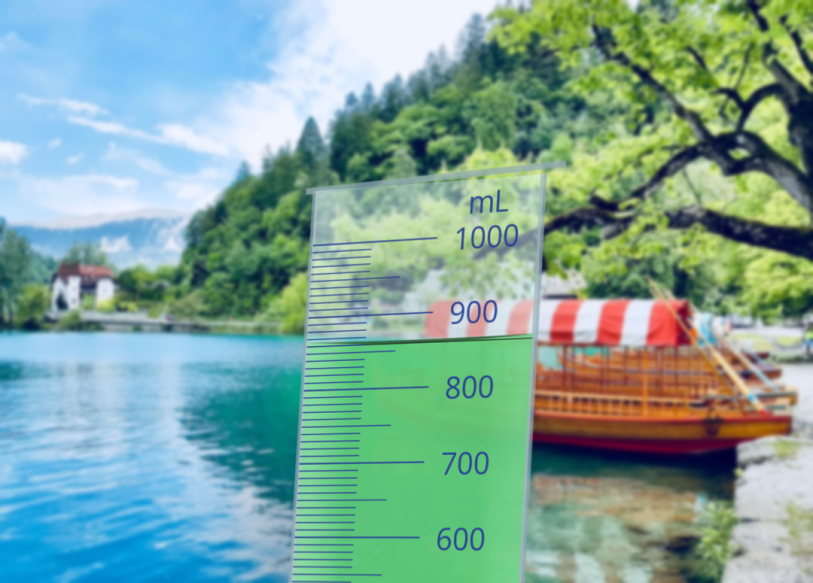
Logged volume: 860 mL
